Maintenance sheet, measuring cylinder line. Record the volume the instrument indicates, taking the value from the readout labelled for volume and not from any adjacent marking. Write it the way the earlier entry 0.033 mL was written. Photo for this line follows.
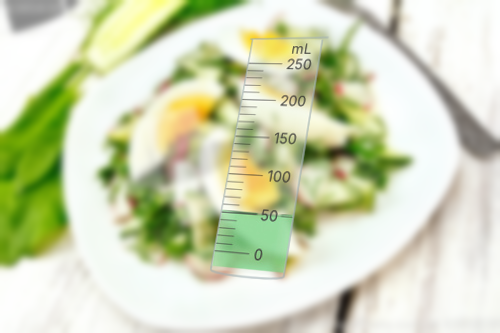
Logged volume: 50 mL
